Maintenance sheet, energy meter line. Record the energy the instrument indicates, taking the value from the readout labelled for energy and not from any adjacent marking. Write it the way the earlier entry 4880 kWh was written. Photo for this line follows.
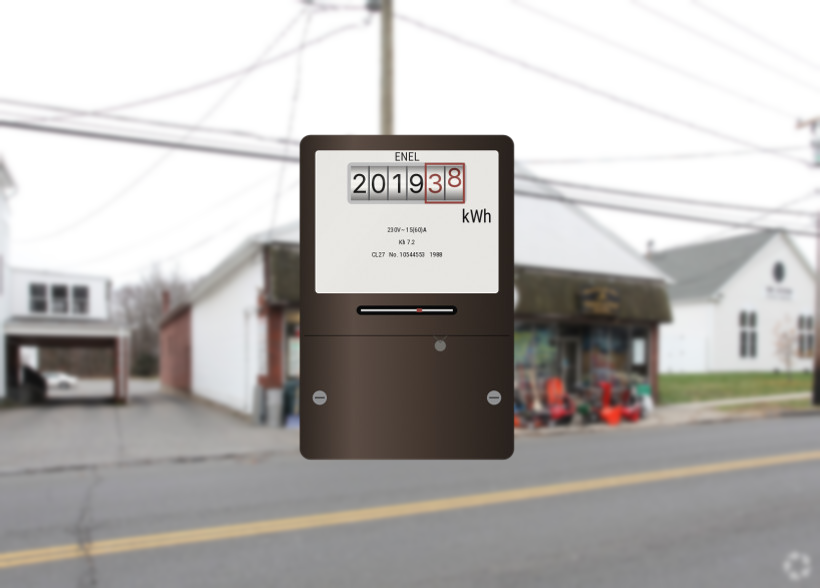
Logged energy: 2019.38 kWh
